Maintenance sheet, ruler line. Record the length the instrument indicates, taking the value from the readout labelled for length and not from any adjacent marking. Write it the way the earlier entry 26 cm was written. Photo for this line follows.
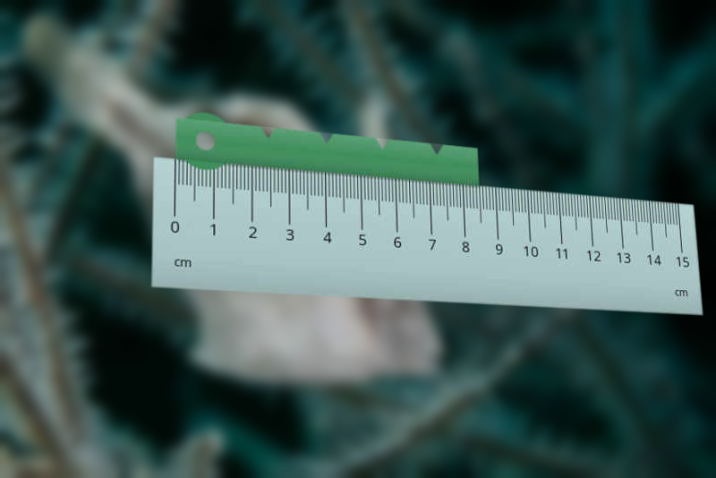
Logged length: 8.5 cm
